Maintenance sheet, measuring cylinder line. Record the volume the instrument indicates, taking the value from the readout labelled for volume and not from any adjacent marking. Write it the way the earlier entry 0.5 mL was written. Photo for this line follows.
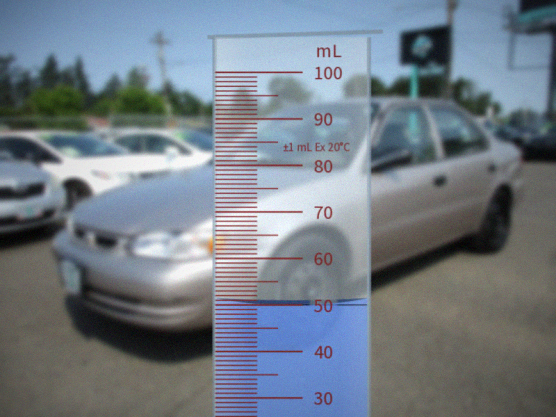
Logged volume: 50 mL
